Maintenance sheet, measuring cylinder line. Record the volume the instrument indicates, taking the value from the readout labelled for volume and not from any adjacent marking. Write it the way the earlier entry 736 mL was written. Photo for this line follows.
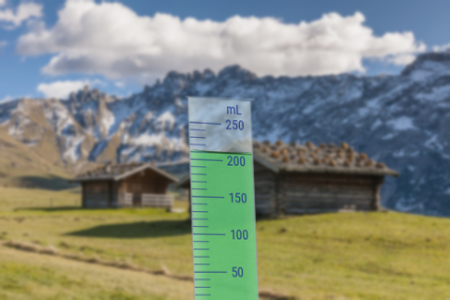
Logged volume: 210 mL
